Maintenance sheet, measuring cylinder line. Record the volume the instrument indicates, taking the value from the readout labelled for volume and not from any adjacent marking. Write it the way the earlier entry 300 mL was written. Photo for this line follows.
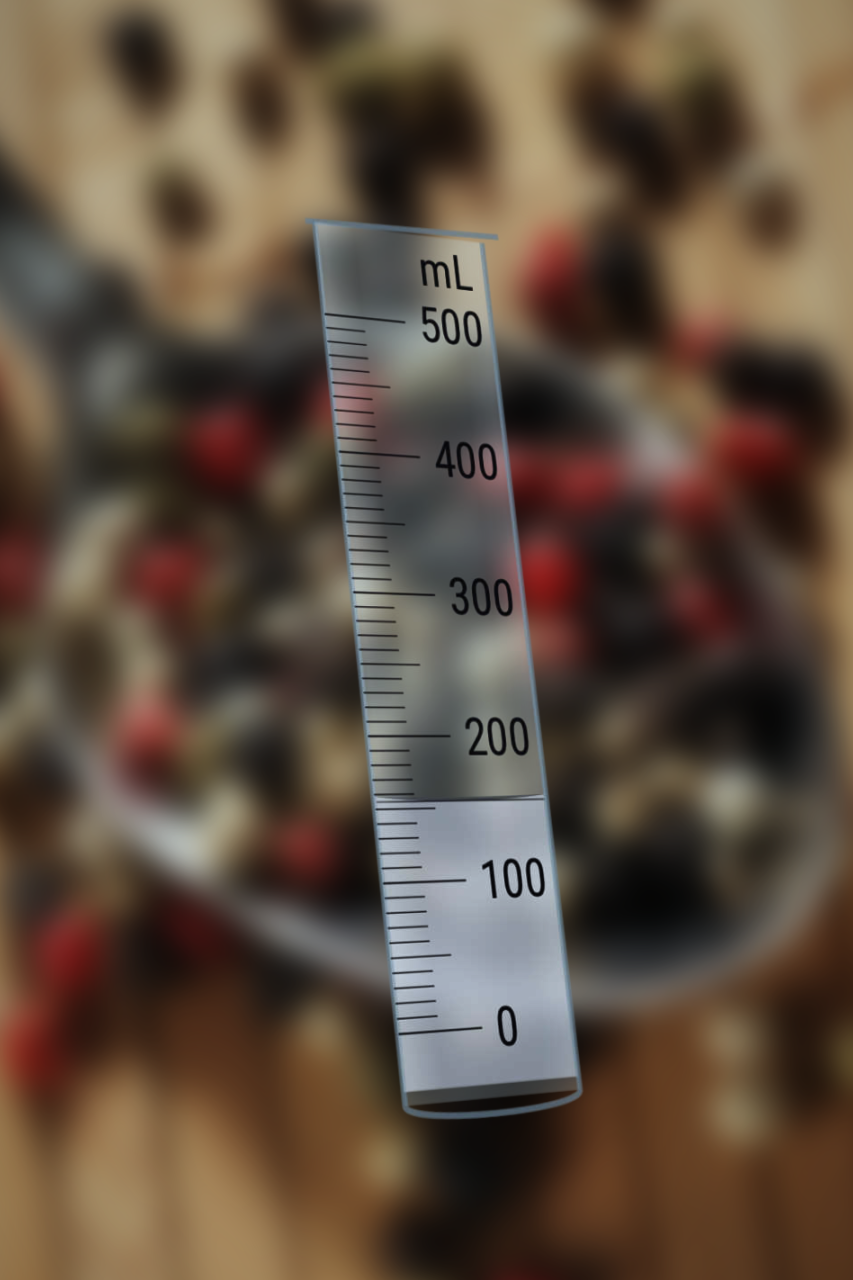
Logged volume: 155 mL
